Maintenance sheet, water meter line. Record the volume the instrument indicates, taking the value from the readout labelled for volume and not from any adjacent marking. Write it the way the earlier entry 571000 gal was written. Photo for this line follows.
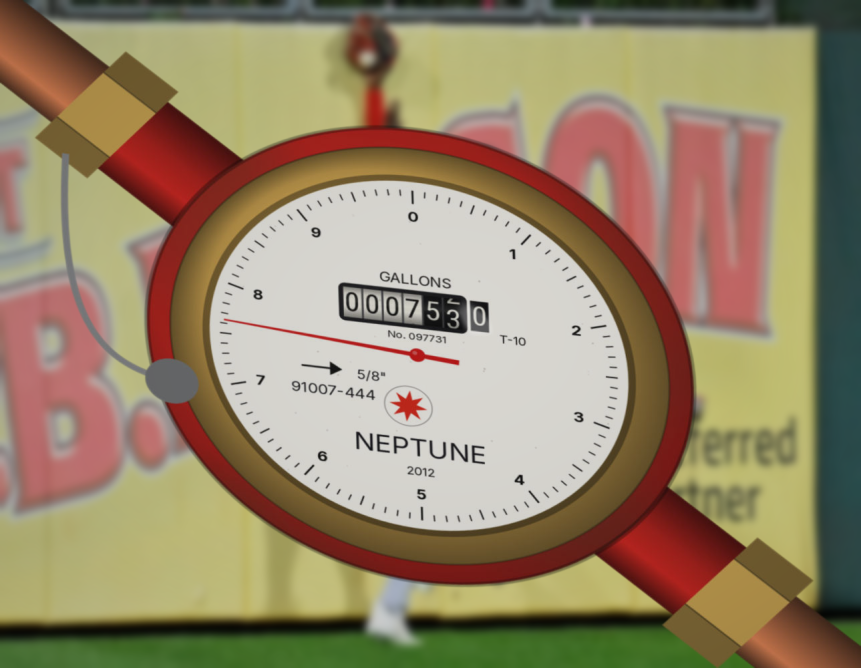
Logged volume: 7527.6 gal
